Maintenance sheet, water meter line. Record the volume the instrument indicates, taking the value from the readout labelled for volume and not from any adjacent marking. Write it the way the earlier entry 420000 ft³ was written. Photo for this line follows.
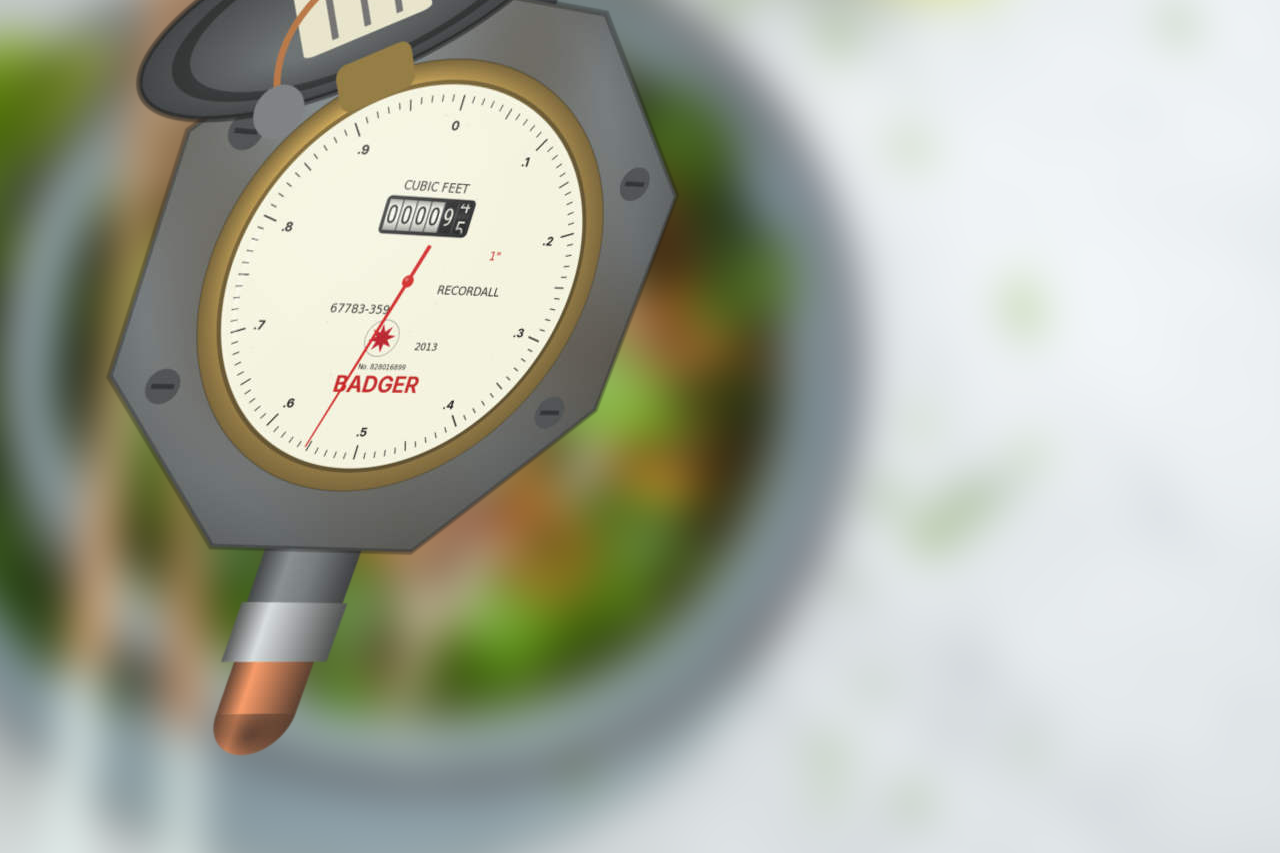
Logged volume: 94.55 ft³
